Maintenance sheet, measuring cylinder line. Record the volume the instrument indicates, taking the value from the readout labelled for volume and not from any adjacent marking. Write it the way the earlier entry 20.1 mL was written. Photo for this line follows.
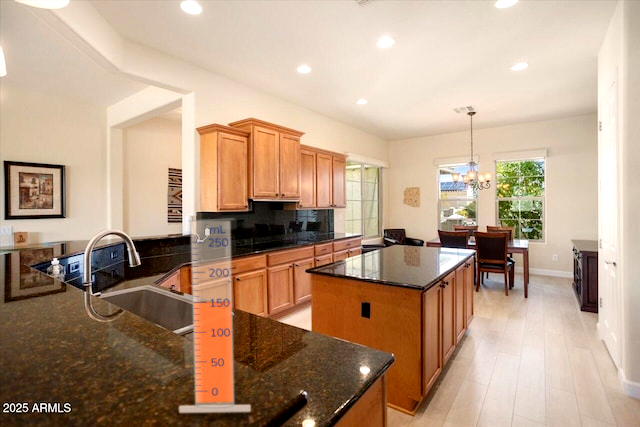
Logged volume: 150 mL
